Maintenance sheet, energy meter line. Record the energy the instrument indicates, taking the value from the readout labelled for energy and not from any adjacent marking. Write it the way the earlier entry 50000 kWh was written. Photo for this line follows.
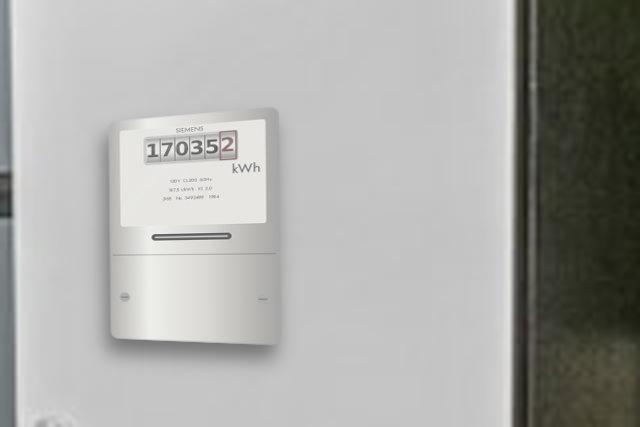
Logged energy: 17035.2 kWh
